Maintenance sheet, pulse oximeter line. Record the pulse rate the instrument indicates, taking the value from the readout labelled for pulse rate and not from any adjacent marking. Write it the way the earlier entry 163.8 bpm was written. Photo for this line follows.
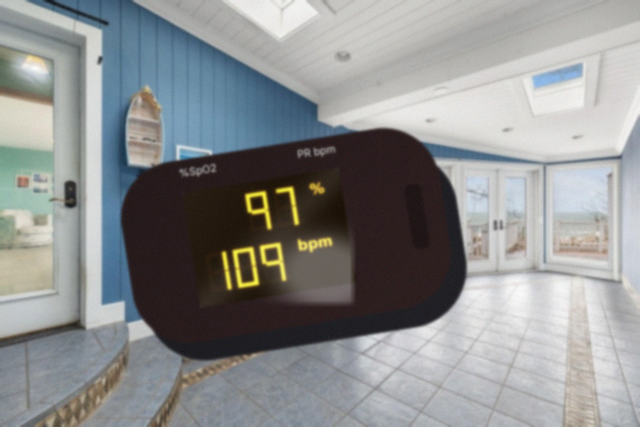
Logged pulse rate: 109 bpm
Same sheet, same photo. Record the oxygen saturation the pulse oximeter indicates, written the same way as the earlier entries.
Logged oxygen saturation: 97 %
